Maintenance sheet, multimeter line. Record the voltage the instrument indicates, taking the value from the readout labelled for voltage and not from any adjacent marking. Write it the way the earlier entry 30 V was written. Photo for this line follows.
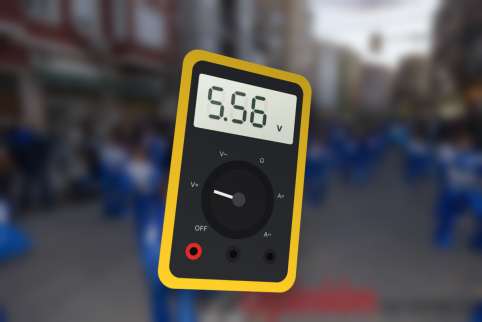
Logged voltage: 5.56 V
